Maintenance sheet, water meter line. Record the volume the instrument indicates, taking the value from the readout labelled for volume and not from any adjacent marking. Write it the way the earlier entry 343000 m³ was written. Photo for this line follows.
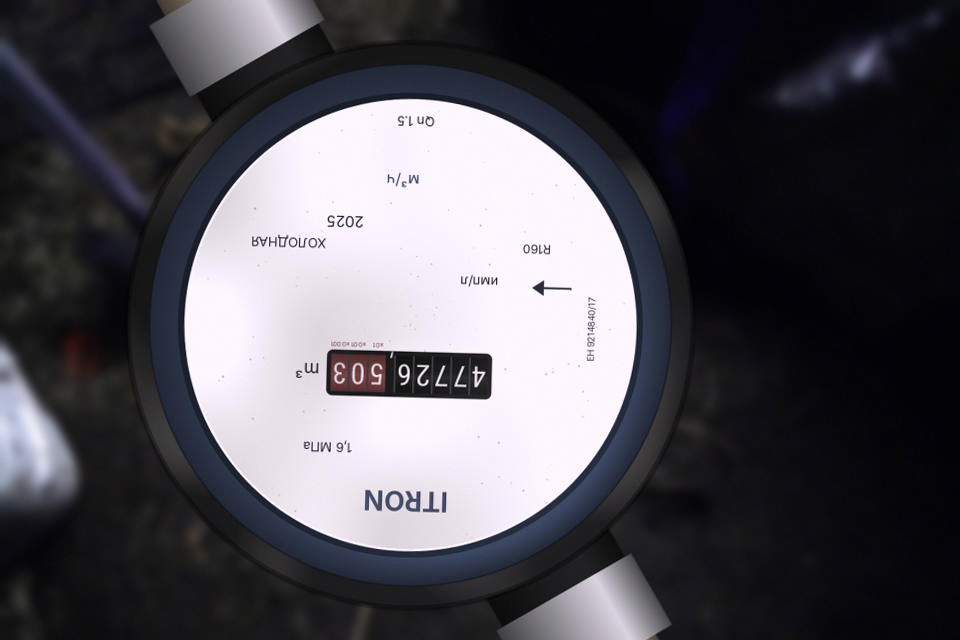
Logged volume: 47726.503 m³
